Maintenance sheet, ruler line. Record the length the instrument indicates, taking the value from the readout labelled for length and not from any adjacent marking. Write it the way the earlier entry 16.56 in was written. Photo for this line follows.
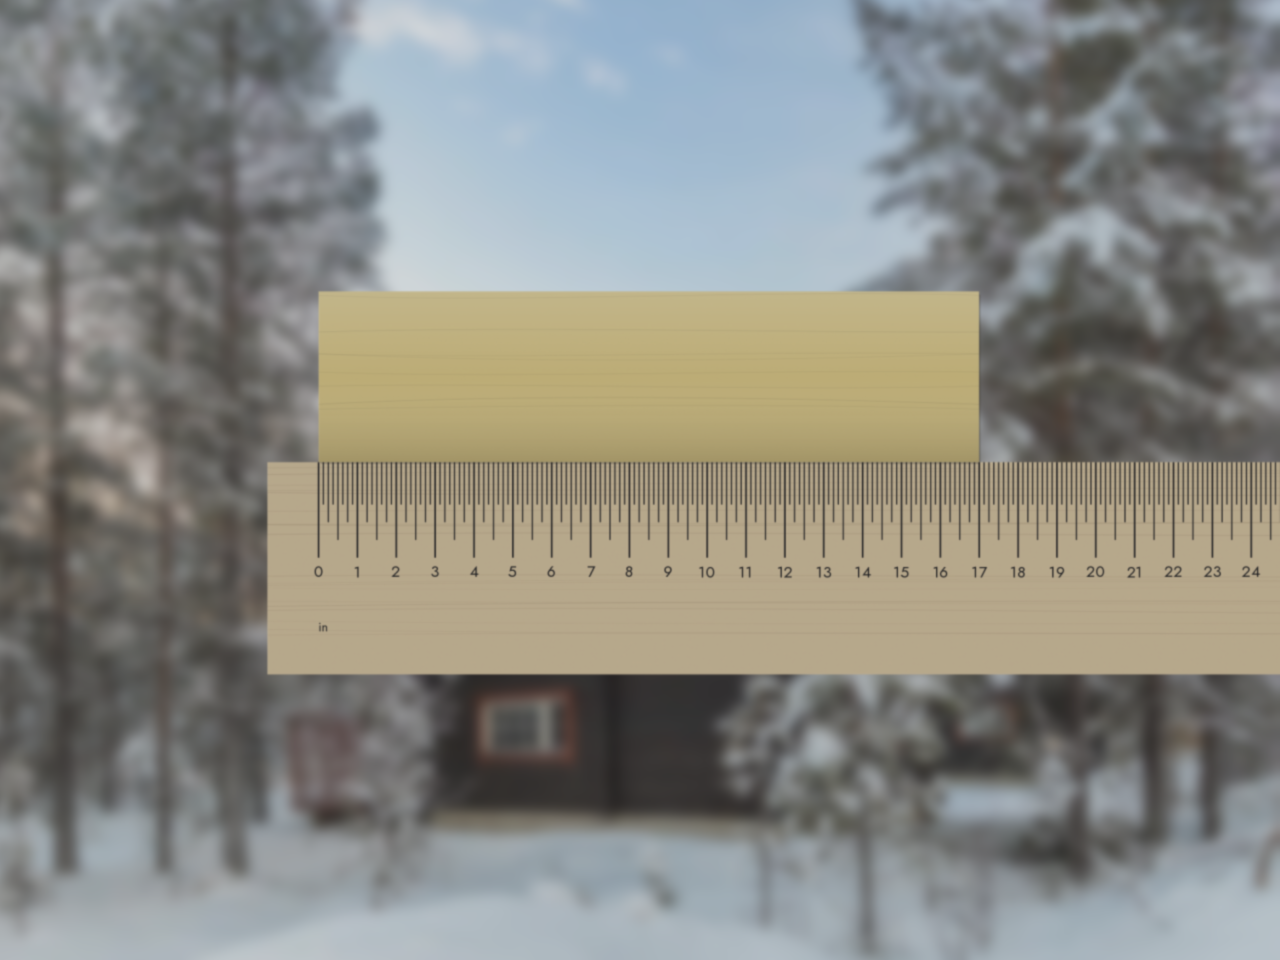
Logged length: 17 in
